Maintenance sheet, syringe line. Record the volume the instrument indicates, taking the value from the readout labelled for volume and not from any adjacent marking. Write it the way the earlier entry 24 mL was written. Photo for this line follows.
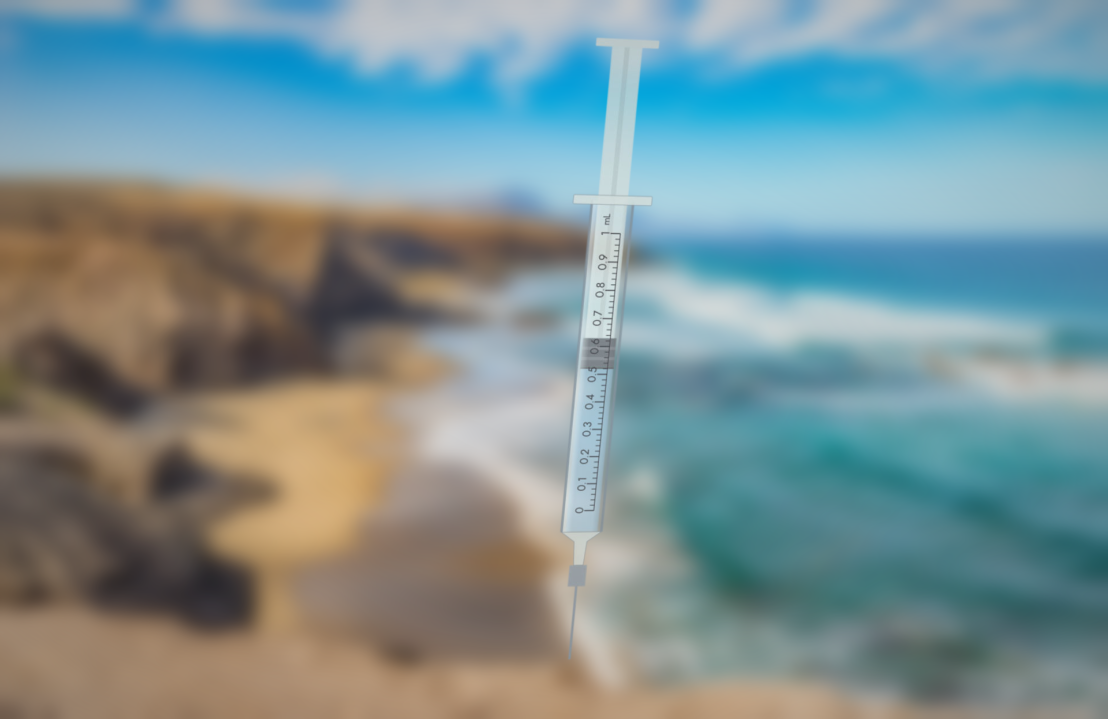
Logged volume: 0.52 mL
